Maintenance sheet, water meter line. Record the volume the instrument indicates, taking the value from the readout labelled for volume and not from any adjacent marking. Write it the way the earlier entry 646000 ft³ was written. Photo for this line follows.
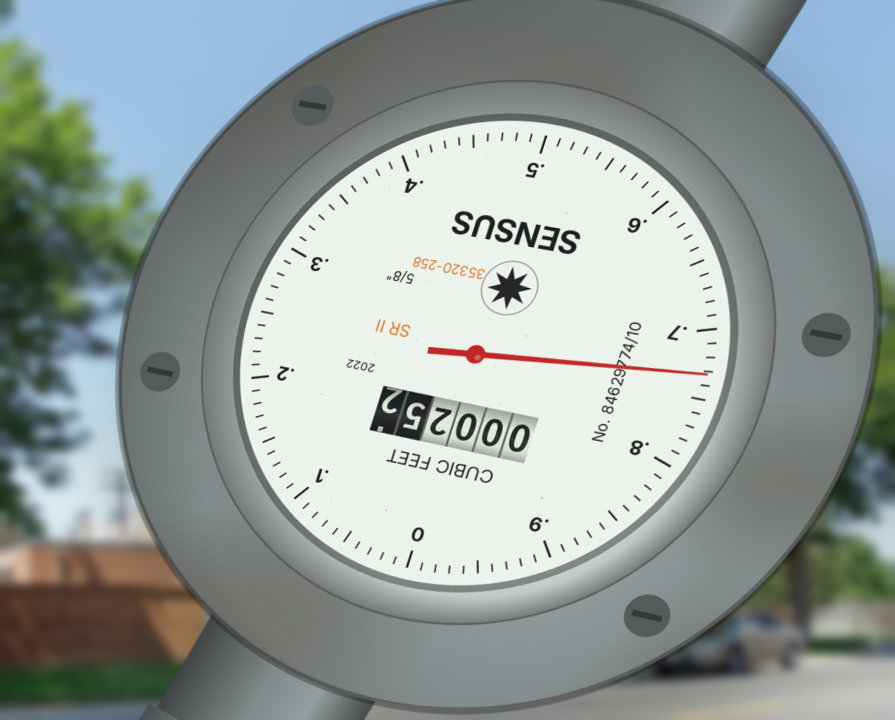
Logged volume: 251.73 ft³
